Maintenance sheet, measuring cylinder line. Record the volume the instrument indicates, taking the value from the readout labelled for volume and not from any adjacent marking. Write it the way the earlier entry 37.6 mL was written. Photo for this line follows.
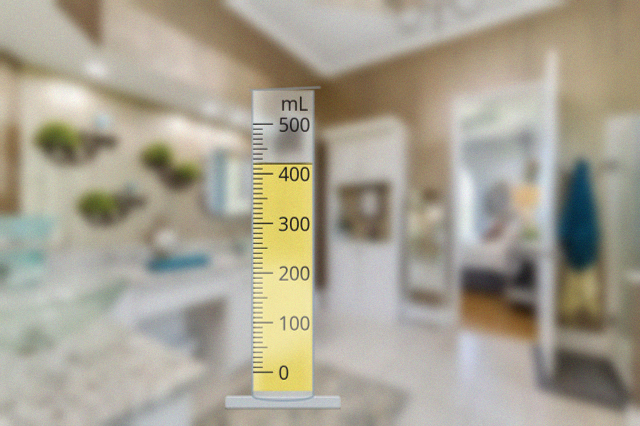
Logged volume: 420 mL
